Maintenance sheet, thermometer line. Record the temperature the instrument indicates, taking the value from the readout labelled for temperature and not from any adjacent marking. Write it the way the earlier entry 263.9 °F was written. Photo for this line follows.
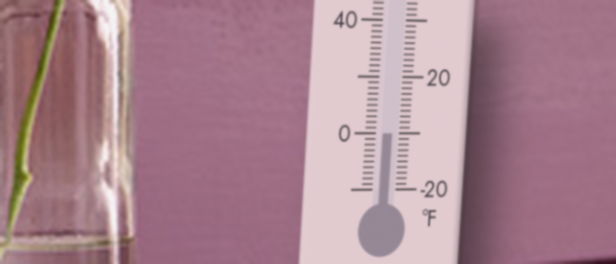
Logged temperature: 0 °F
